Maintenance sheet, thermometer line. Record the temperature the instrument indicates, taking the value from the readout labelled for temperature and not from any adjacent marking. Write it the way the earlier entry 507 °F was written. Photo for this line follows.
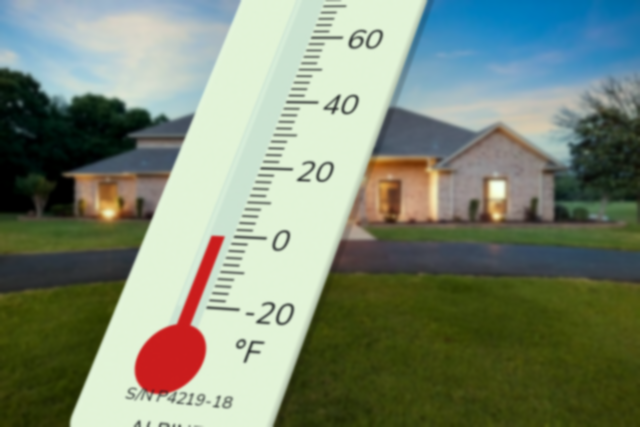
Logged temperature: 0 °F
